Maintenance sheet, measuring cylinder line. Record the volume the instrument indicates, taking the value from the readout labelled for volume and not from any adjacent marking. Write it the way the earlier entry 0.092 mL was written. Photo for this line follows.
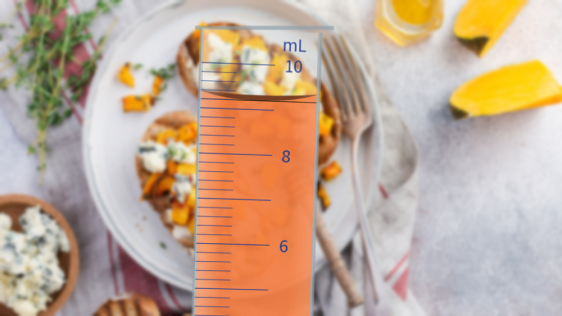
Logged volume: 9.2 mL
